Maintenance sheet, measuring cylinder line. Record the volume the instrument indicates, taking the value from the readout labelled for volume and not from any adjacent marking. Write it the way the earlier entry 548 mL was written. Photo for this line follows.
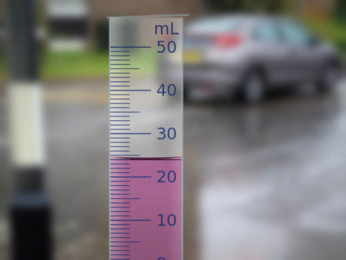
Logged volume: 24 mL
